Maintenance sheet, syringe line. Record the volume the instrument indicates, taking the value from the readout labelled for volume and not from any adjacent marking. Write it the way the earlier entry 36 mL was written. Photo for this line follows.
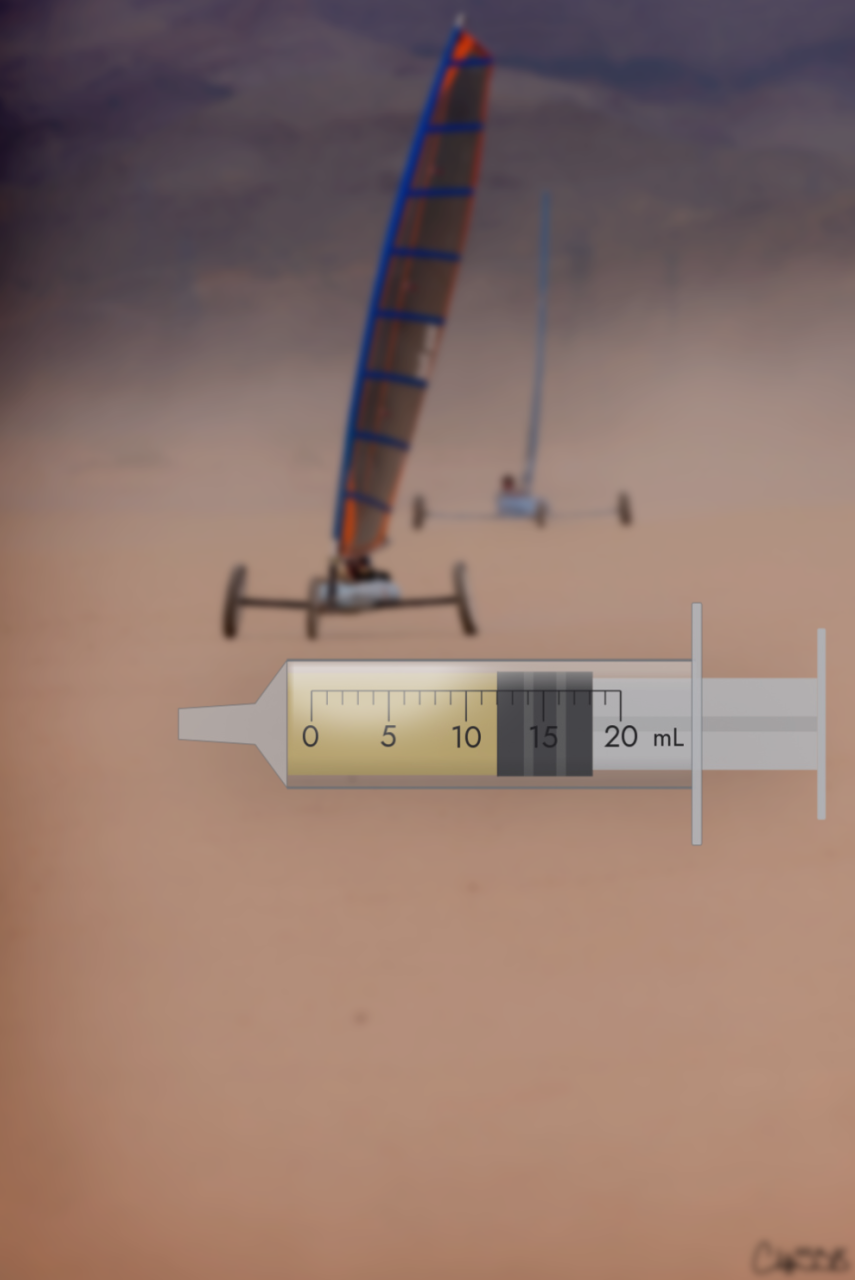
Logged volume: 12 mL
